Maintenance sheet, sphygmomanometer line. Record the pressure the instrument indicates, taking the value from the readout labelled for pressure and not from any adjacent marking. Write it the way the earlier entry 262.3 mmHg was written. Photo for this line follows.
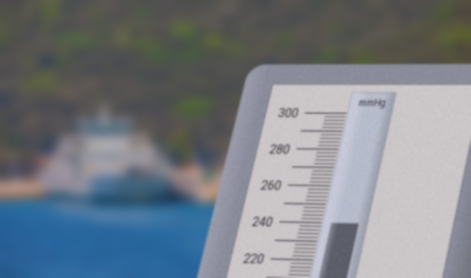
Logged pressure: 240 mmHg
